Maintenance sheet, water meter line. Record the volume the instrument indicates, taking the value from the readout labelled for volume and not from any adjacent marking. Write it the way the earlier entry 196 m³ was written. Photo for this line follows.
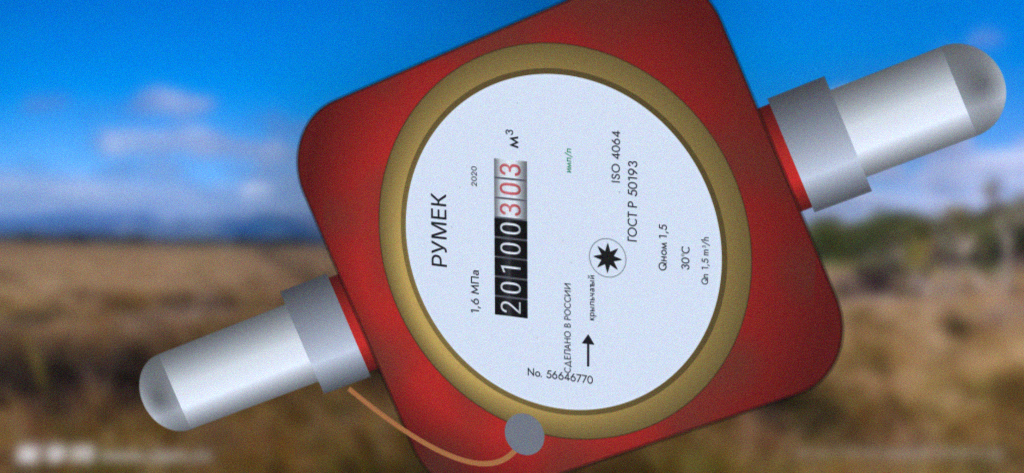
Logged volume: 20100.303 m³
